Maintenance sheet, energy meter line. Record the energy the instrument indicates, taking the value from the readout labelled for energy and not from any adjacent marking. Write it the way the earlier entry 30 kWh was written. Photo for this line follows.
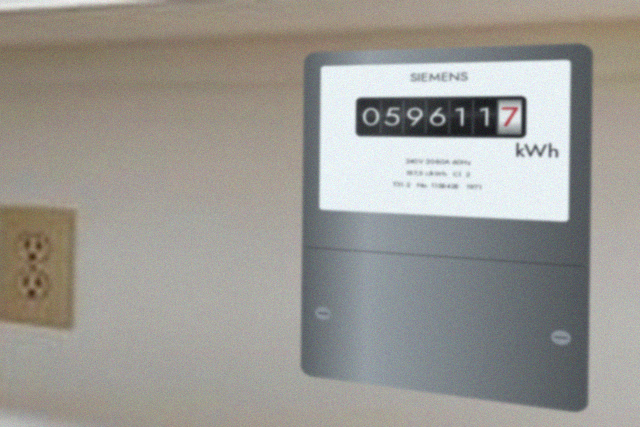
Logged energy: 59611.7 kWh
